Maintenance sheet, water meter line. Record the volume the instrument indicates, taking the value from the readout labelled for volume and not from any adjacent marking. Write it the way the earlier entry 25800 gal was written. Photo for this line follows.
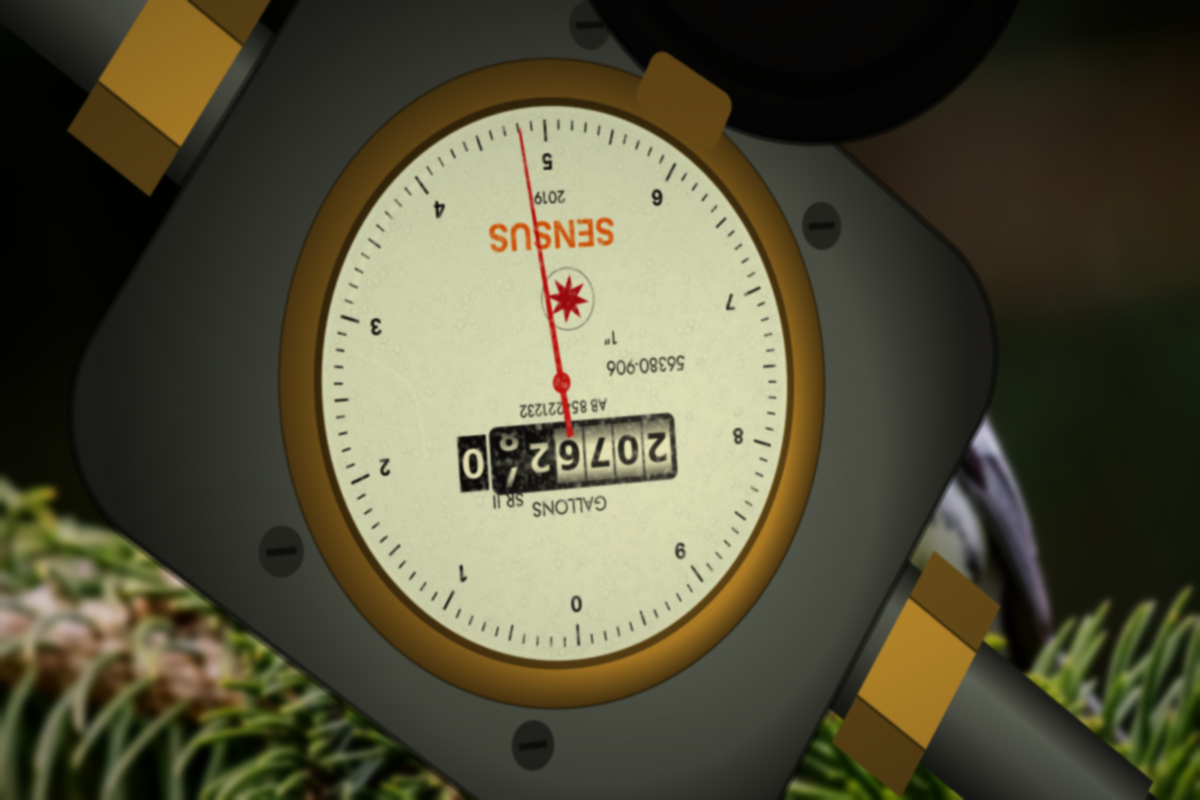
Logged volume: 2076274.8 gal
